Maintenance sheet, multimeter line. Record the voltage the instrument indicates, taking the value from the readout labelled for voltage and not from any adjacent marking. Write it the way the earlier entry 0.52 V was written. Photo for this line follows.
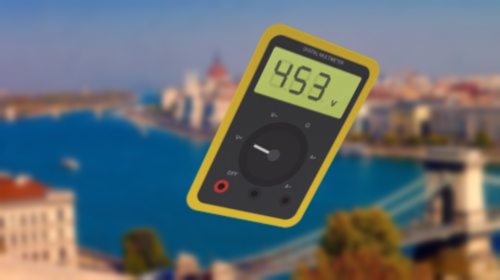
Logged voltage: 453 V
